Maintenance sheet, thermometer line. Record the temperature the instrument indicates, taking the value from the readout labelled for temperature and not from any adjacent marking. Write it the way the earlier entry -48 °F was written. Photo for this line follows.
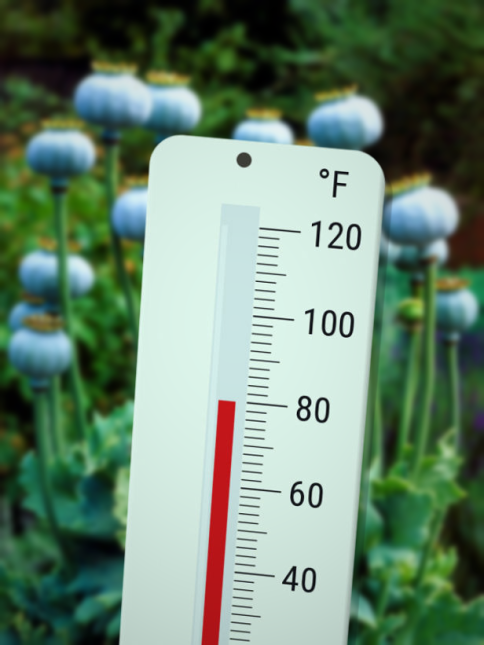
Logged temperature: 80 °F
